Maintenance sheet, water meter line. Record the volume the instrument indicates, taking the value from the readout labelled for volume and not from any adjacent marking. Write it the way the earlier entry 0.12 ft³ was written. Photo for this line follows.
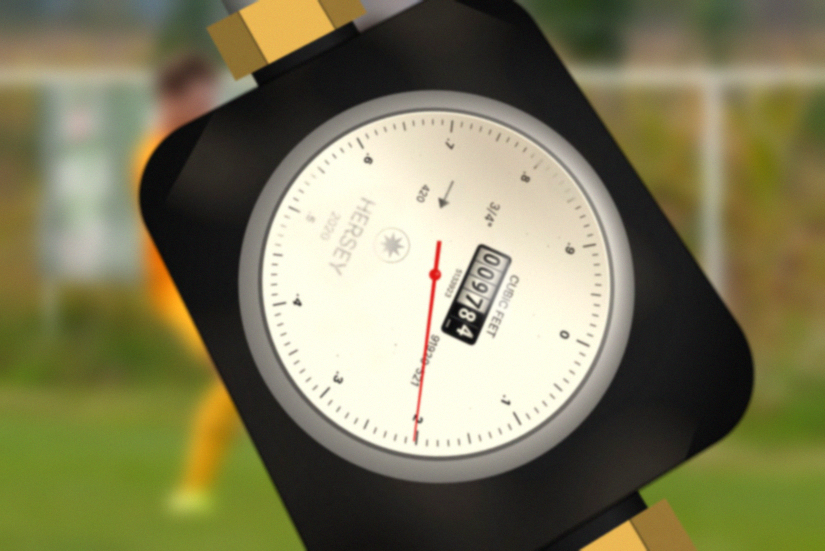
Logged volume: 9784.20 ft³
